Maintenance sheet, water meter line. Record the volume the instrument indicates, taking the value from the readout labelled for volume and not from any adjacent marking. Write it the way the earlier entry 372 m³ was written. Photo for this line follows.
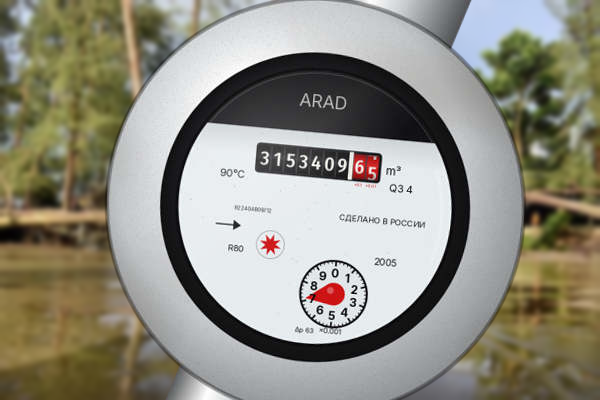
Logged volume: 3153409.647 m³
